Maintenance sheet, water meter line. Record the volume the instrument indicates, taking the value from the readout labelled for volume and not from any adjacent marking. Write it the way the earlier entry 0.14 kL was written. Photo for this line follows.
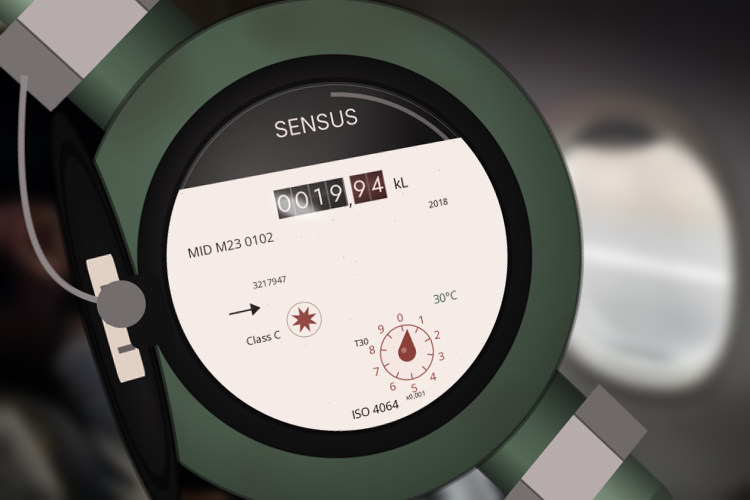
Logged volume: 19.940 kL
